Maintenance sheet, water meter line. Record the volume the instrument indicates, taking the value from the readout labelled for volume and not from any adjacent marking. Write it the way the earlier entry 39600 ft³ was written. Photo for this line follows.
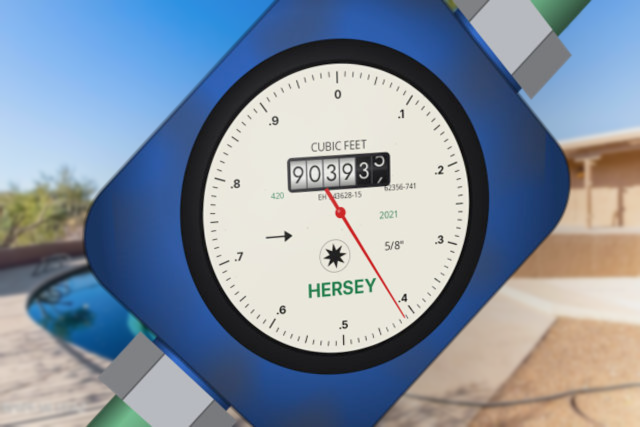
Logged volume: 903935.41 ft³
